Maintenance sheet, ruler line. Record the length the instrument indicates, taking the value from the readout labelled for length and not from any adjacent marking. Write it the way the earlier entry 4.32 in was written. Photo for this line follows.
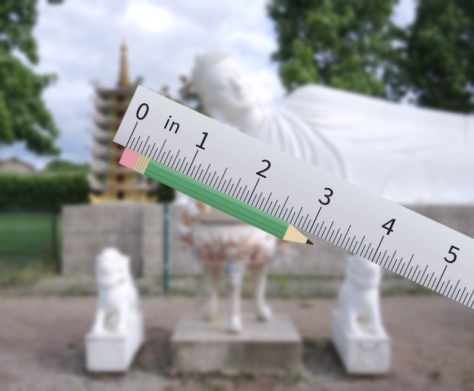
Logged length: 3.125 in
